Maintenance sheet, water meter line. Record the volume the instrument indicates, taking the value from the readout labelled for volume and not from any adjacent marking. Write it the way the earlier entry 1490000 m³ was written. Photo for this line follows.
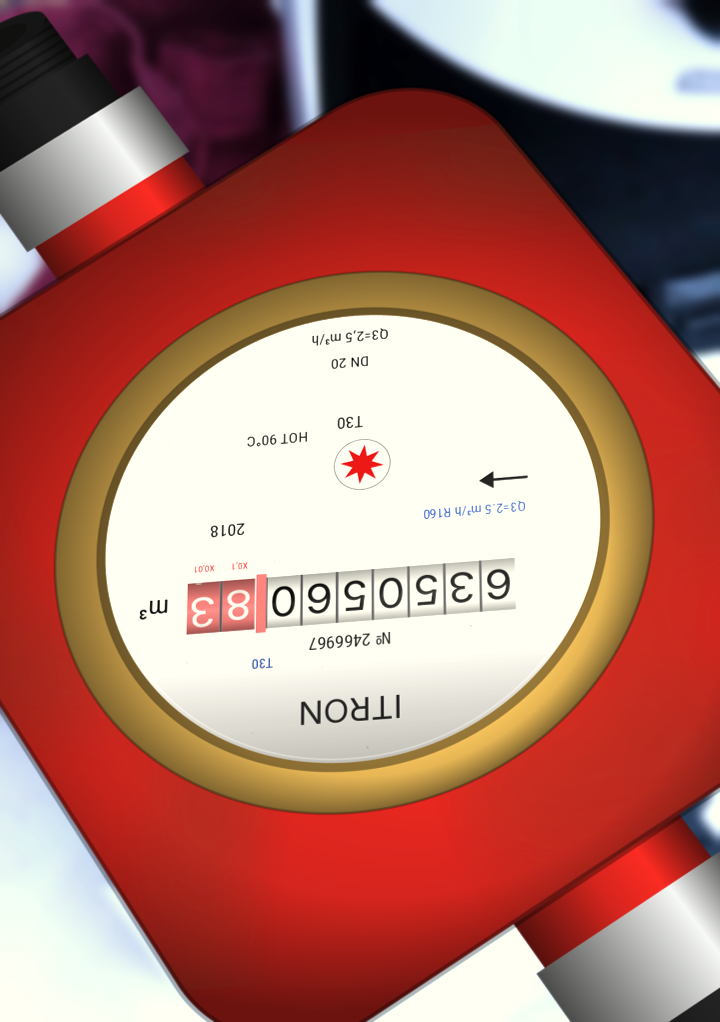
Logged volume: 6350560.83 m³
